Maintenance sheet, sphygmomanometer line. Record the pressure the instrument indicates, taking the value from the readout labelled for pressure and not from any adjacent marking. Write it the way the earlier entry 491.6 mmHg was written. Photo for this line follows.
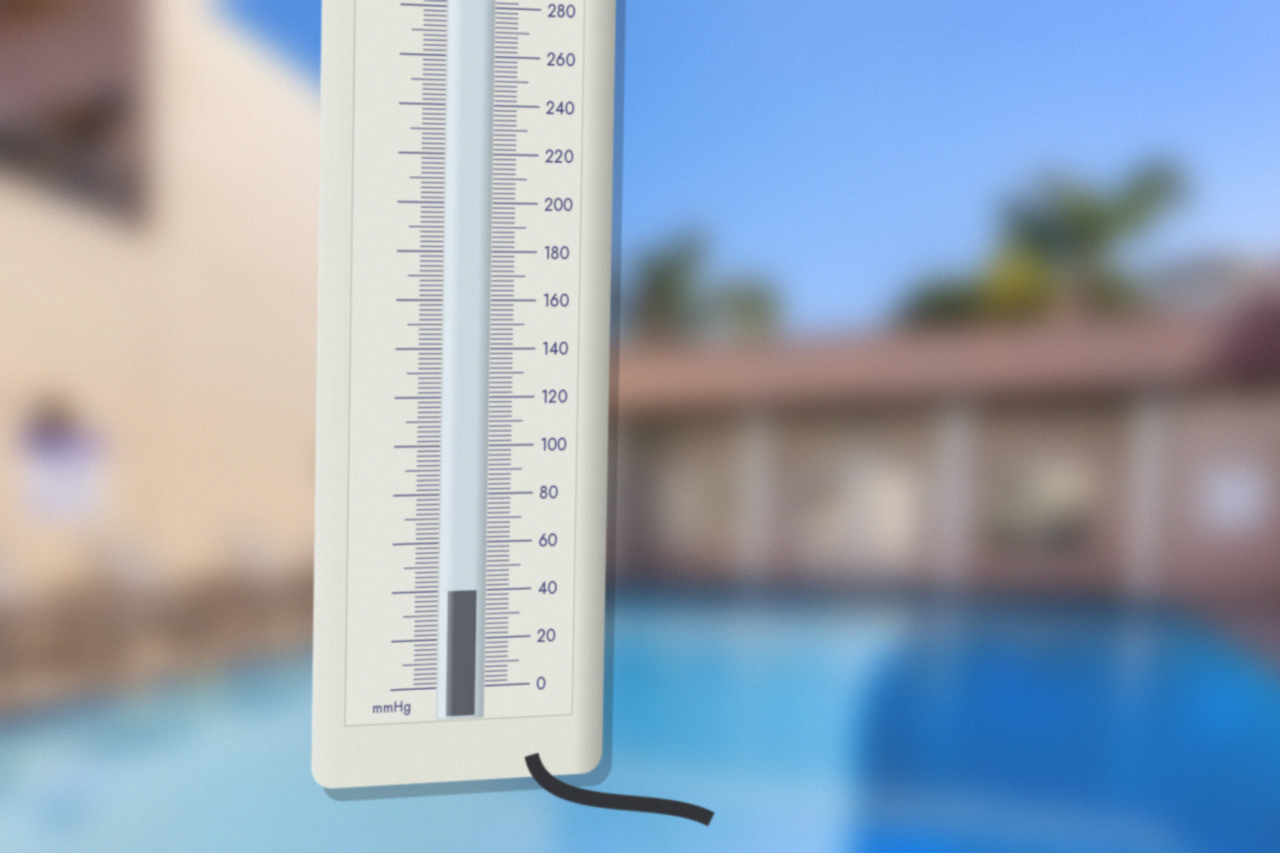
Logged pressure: 40 mmHg
